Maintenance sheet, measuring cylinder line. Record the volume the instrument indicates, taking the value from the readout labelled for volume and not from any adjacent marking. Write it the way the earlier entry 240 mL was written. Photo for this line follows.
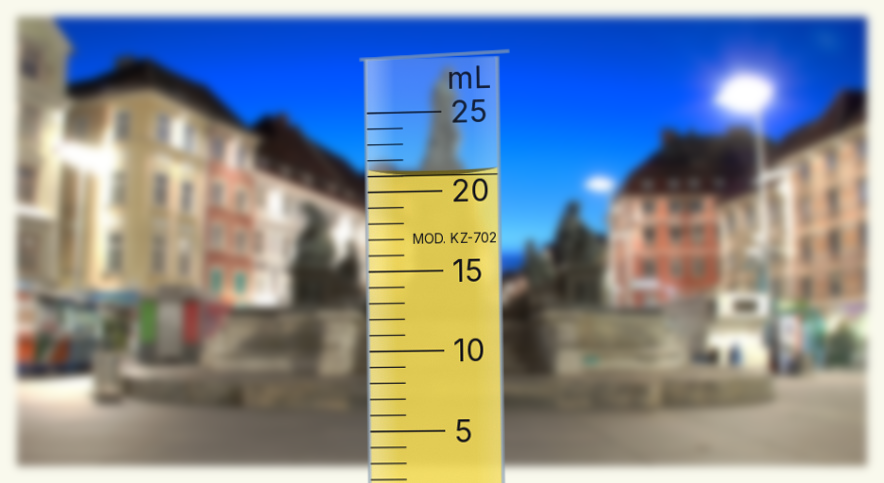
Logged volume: 21 mL
